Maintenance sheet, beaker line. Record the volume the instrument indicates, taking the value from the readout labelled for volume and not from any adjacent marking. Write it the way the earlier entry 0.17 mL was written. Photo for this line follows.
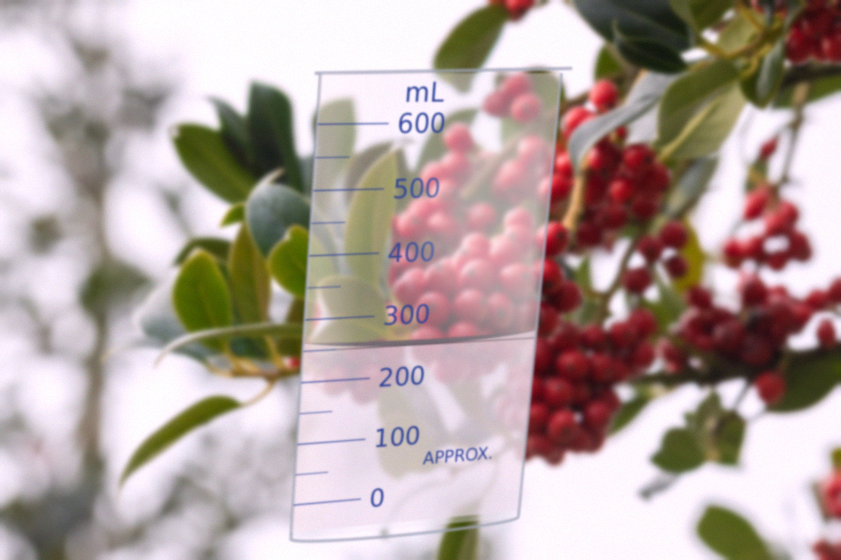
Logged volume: 250 mL
